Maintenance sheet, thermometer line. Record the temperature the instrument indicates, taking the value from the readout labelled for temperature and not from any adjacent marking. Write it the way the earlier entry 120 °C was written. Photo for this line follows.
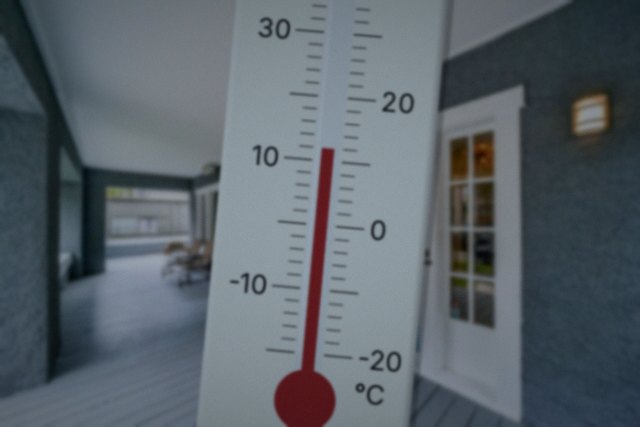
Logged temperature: 12 °C
